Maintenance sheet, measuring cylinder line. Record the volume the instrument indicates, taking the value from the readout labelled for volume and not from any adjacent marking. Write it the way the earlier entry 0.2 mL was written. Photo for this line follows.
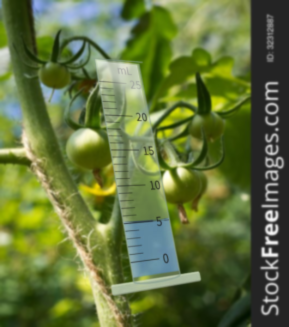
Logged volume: 5 mL
